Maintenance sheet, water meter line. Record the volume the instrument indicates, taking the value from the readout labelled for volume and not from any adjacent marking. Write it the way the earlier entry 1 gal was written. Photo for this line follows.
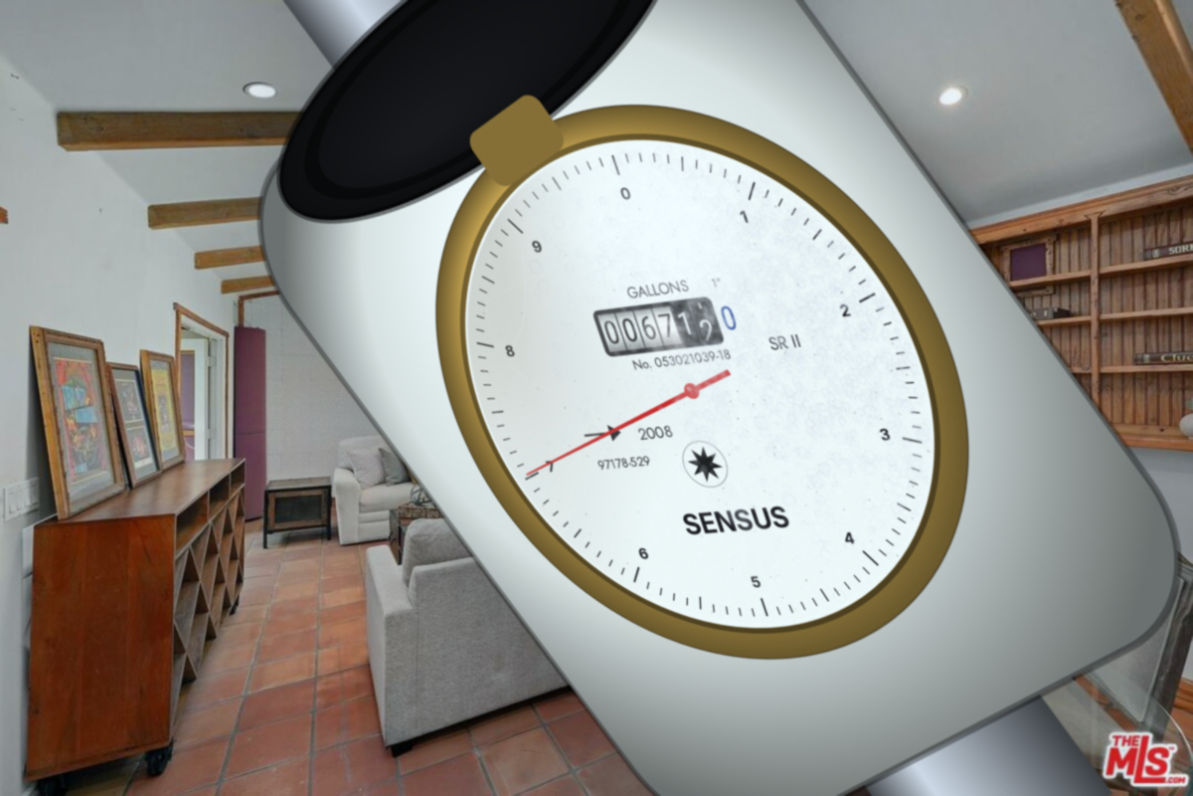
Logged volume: 67117.0 gal
